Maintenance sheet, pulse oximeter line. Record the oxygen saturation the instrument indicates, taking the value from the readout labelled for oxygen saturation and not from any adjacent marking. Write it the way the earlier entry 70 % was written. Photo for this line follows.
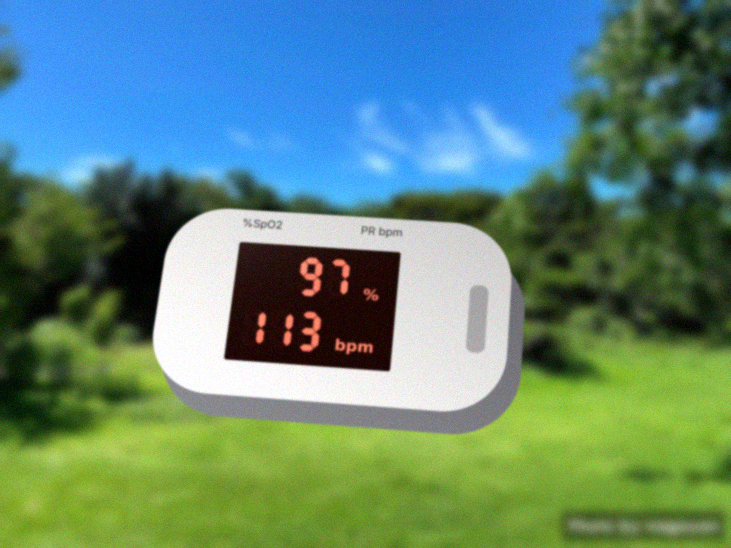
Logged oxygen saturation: 97 %
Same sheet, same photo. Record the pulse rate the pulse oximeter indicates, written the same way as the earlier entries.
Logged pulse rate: 113 bpm
